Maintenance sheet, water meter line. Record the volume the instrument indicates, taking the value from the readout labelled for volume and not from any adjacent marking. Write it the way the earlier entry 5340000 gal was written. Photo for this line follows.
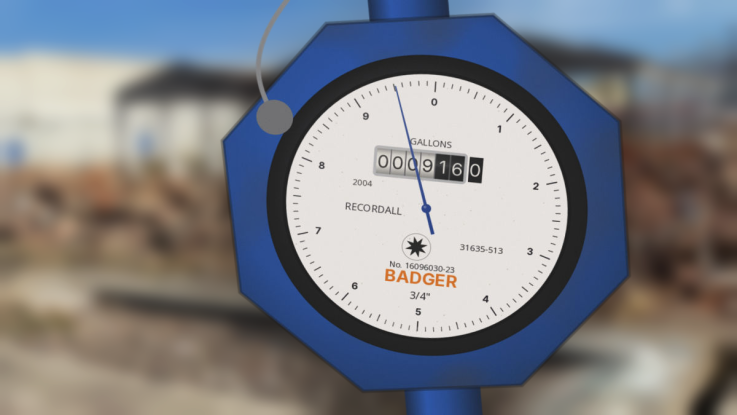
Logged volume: 9159.5 gal
